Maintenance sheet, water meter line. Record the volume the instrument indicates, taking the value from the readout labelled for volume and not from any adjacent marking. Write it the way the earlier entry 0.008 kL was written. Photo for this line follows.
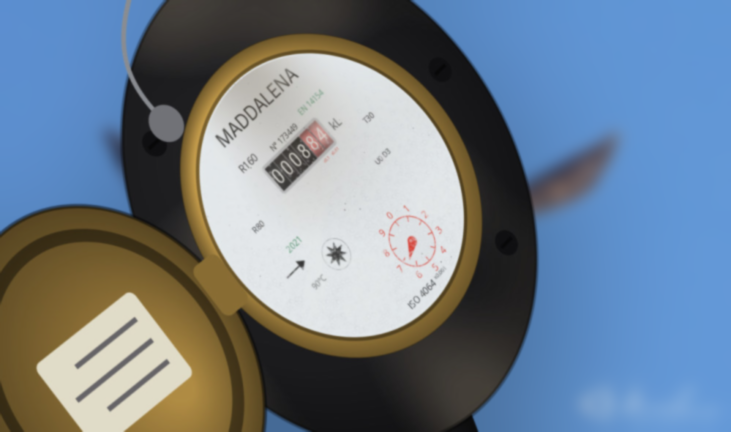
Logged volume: 8.846 kL
